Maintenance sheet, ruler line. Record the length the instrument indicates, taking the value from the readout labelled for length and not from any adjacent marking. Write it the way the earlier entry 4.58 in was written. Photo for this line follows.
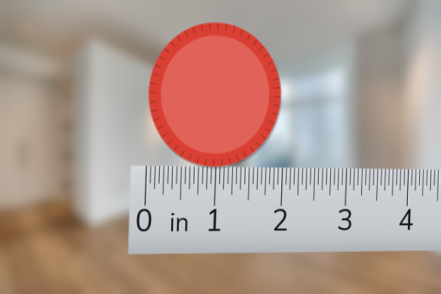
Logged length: 1.9375 in
